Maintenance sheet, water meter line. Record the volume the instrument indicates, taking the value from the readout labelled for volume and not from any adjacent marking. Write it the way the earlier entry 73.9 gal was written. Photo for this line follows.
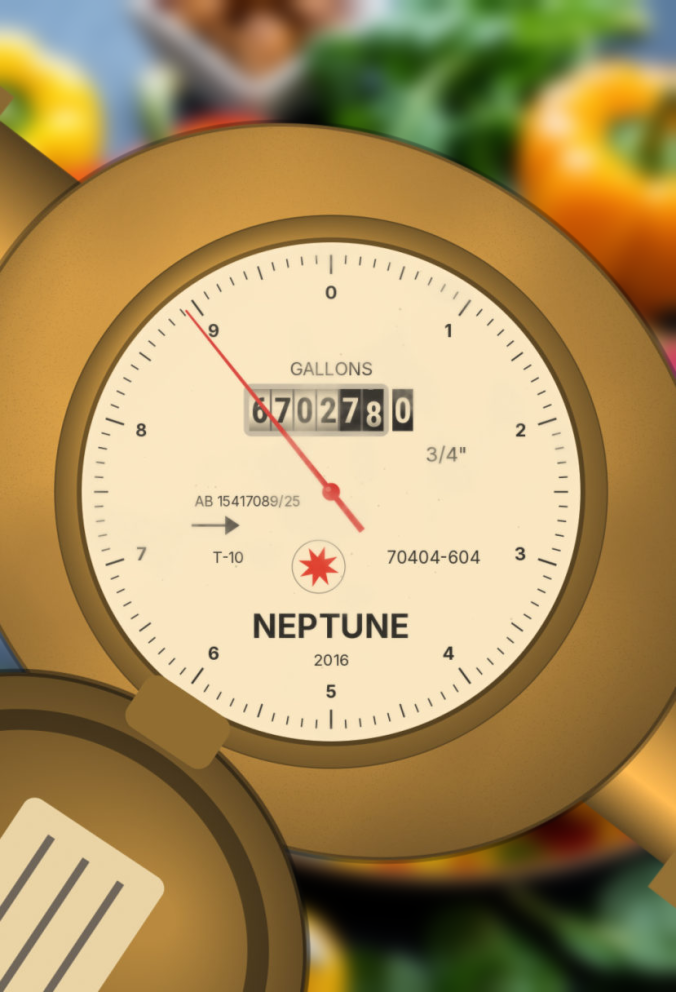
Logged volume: 6702778.9 gal
